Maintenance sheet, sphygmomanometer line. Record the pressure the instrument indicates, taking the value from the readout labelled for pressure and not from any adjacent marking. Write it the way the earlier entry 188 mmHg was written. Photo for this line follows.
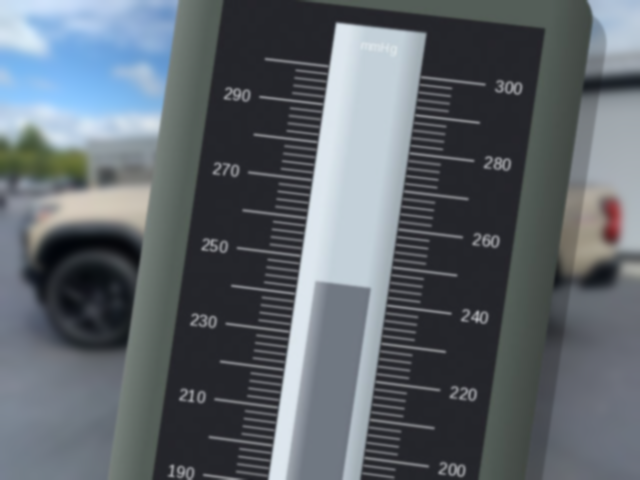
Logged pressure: 244 mmHg
